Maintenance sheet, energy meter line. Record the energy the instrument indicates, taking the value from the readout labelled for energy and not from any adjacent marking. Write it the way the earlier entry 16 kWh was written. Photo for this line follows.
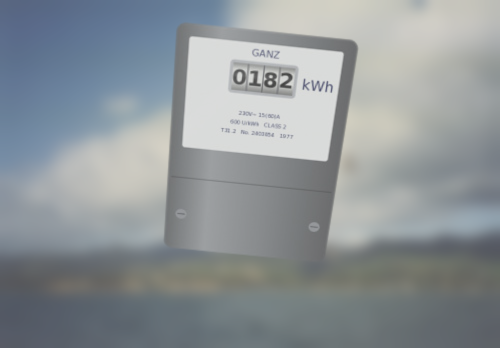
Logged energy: 182 kWh
